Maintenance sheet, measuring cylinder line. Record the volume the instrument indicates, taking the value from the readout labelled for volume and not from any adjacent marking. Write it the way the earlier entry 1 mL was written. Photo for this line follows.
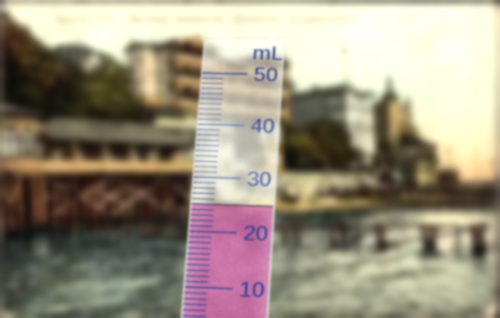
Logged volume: 25 mL
